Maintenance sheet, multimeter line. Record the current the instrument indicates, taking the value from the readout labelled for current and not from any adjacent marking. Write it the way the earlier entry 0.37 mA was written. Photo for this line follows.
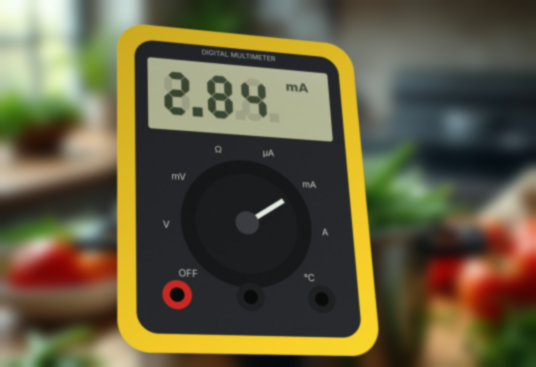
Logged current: 2.84 mA
